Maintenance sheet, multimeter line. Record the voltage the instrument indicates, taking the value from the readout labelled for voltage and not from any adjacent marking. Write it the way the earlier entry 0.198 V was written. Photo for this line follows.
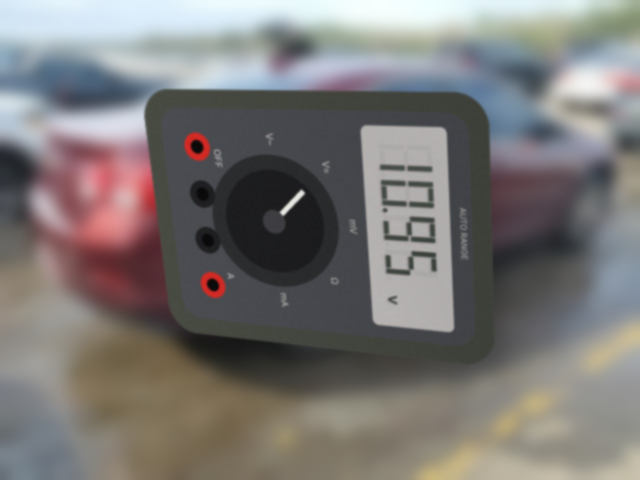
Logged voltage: 10.95 V
